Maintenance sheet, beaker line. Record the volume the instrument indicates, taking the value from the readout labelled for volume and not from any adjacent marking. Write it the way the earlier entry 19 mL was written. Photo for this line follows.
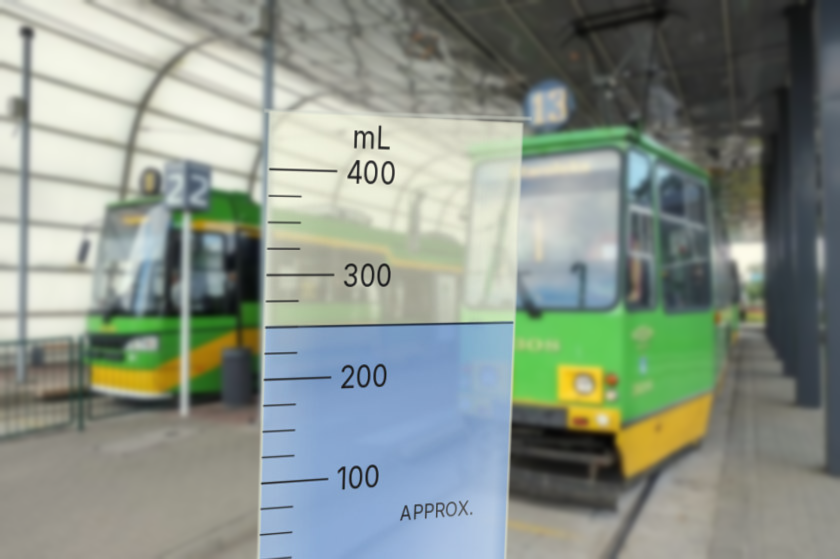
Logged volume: 250 mL
